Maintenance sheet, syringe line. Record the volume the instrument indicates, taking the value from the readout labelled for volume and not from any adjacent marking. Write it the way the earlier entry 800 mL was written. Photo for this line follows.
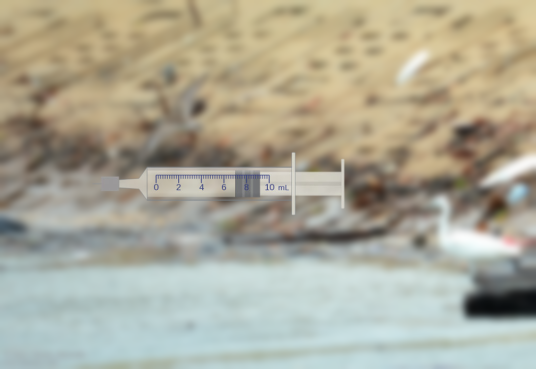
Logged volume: 7 mL
